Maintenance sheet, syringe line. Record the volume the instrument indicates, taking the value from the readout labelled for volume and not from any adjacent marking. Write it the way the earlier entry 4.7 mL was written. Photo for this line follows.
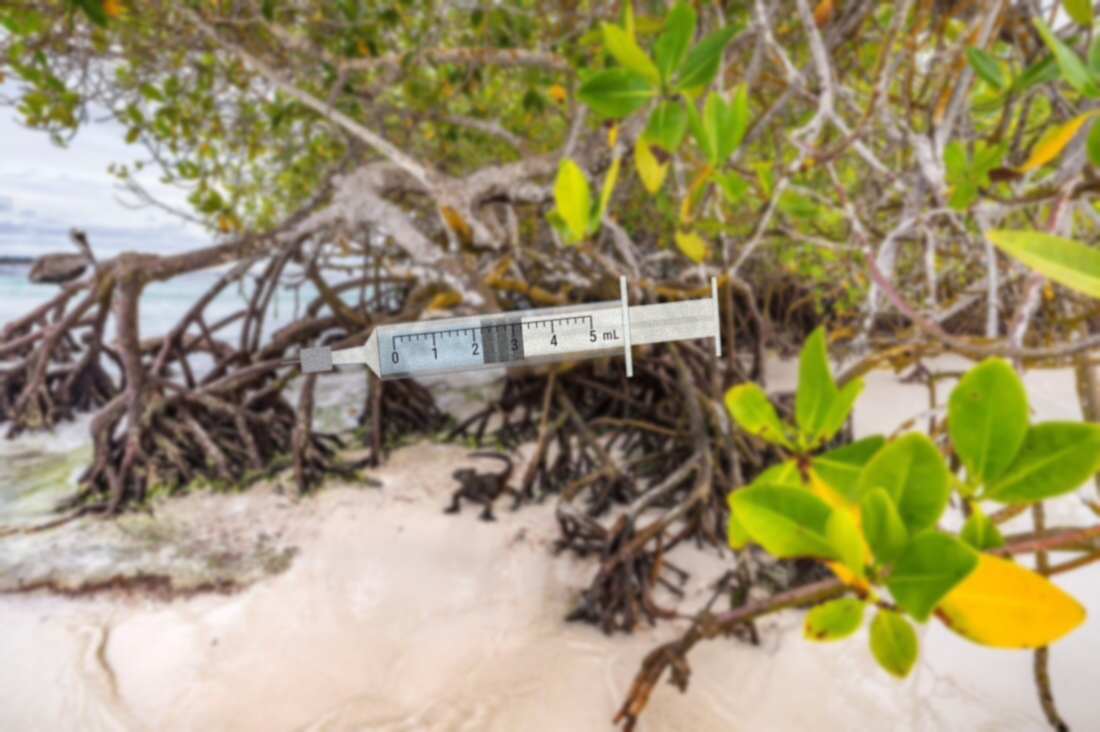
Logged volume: 2.2 mL
